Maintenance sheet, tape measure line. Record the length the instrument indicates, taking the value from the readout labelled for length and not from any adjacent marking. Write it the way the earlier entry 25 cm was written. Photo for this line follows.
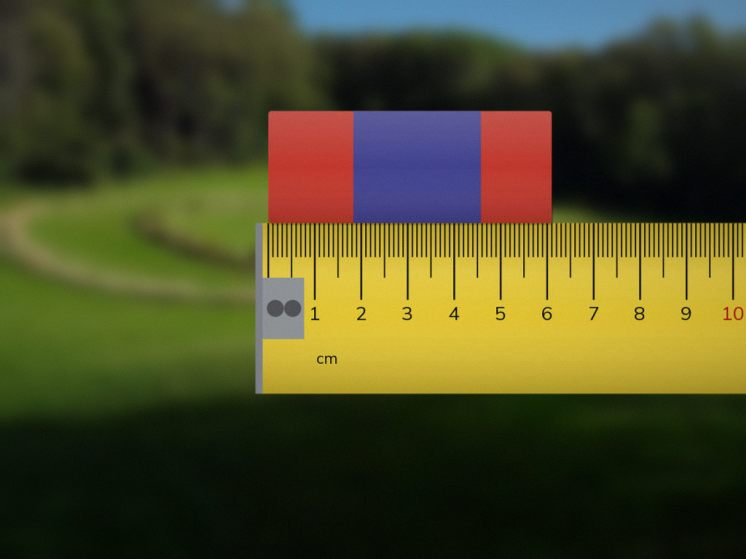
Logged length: 6.1 cm
